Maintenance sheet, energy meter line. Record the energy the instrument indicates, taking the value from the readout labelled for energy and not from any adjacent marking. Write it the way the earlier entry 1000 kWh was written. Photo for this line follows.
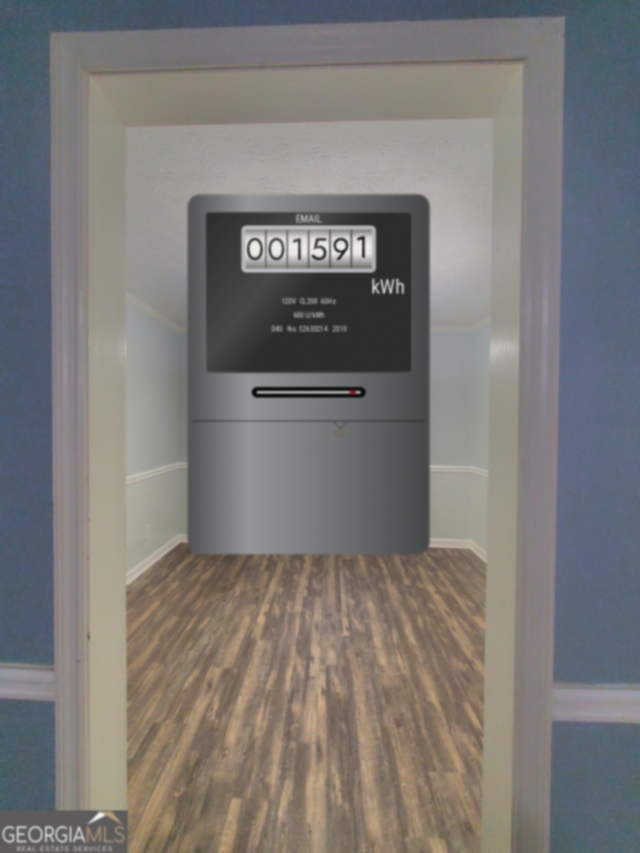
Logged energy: 1591 kWh
